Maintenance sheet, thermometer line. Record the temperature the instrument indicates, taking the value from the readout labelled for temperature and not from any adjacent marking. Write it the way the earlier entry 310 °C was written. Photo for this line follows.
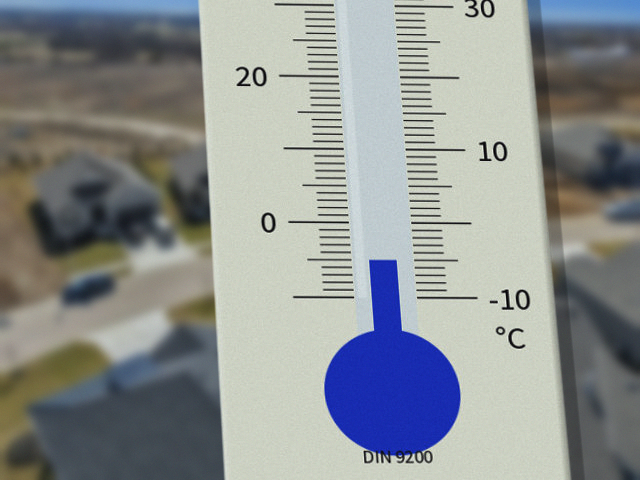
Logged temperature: -5 °C
